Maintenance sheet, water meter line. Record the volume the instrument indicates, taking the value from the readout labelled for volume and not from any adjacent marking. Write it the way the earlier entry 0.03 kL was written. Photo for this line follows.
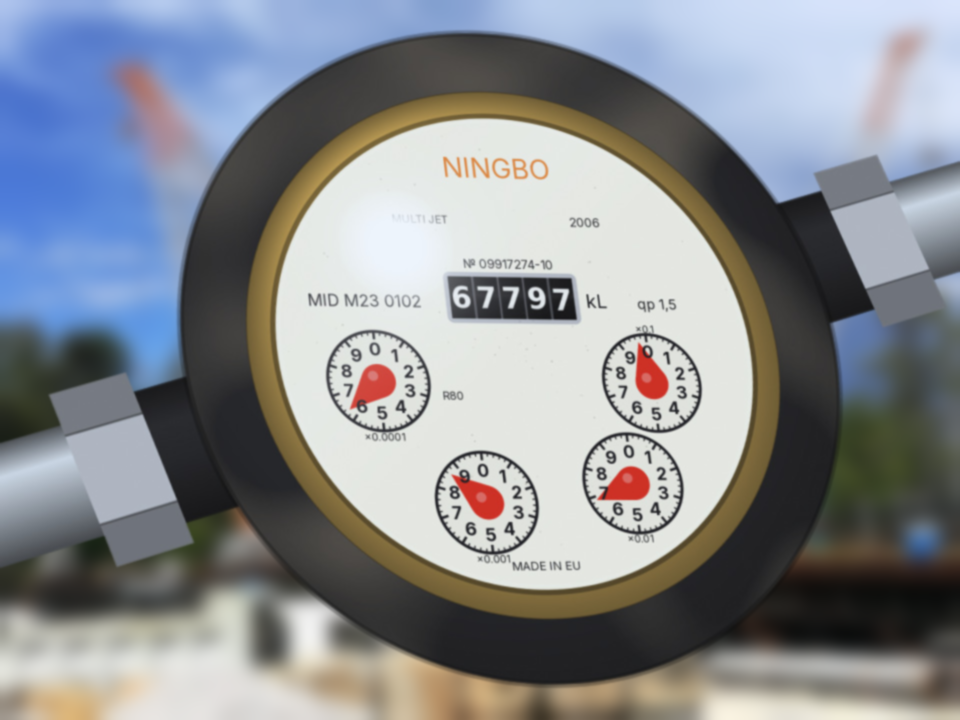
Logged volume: 67796.9686 kL
